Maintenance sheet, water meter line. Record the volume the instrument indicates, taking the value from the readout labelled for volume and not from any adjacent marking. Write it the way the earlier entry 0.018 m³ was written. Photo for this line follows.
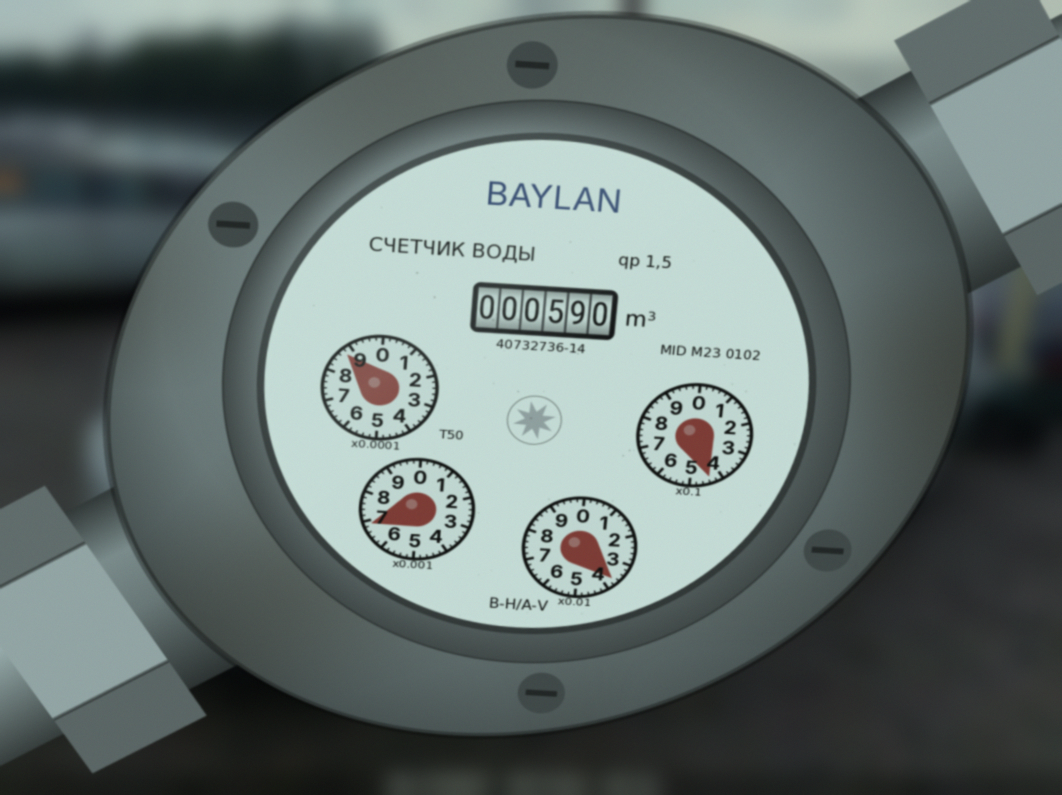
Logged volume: 590.4368 m³
